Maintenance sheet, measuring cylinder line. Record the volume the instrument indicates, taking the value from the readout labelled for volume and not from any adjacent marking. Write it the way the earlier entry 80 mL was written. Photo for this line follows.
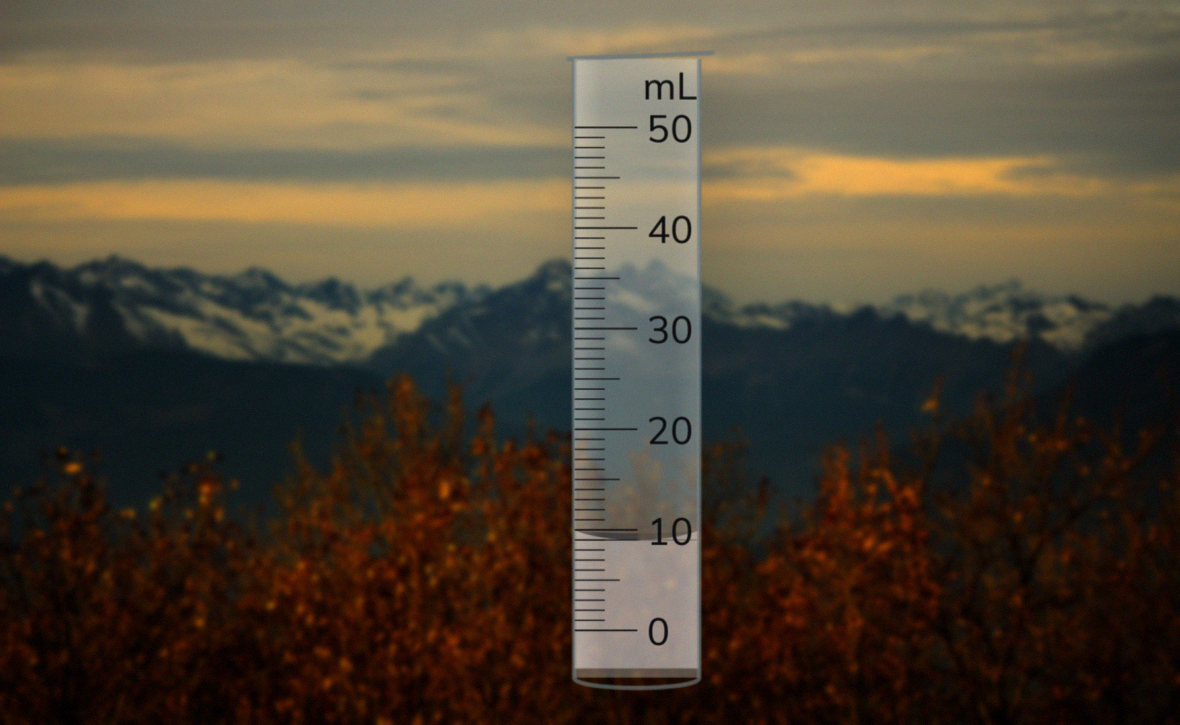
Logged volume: 9 mL
